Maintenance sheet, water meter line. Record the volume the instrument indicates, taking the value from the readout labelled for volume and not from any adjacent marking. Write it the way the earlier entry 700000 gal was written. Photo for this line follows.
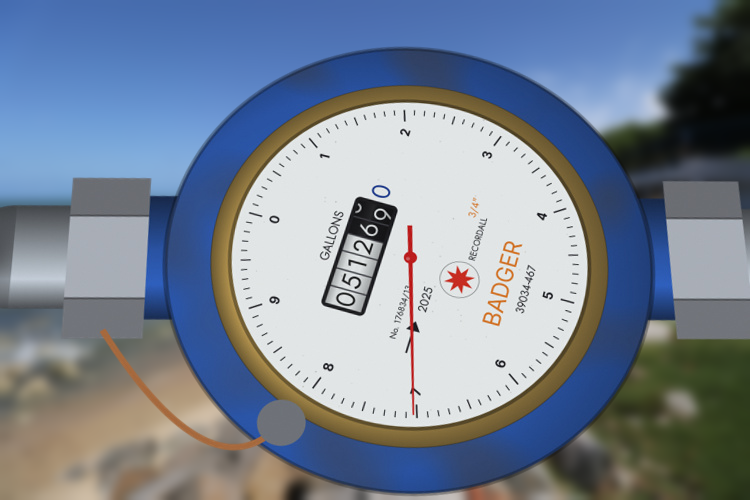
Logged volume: 512687.0 gal
